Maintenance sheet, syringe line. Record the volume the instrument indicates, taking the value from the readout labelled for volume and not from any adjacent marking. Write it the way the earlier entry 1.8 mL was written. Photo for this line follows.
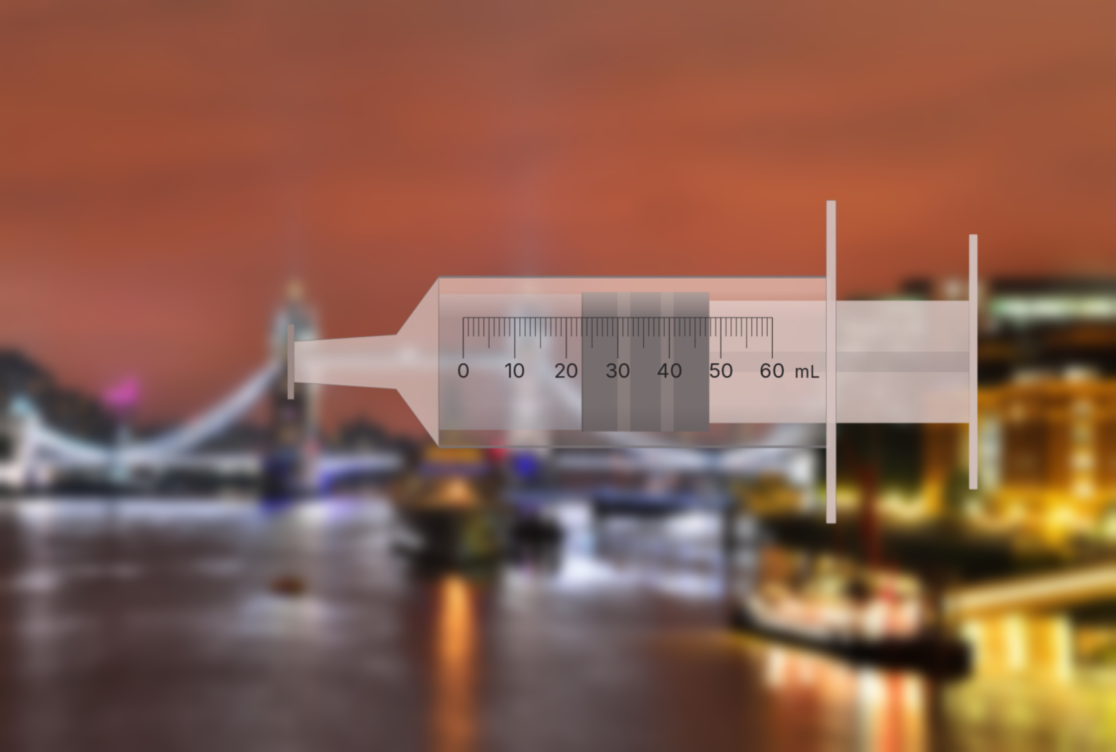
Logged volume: 23 mL
